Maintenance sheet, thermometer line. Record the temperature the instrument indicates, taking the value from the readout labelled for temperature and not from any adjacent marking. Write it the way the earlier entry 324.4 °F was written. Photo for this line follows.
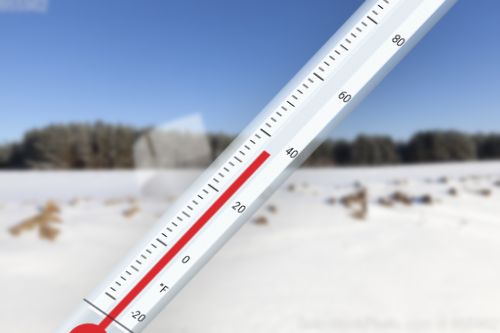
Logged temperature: 36 °F
